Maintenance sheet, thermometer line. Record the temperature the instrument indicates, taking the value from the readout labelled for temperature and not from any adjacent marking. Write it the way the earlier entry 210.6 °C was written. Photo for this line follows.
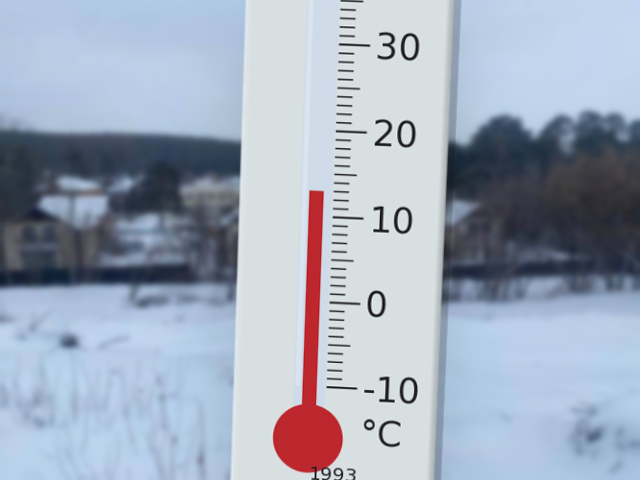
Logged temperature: 13 °C
